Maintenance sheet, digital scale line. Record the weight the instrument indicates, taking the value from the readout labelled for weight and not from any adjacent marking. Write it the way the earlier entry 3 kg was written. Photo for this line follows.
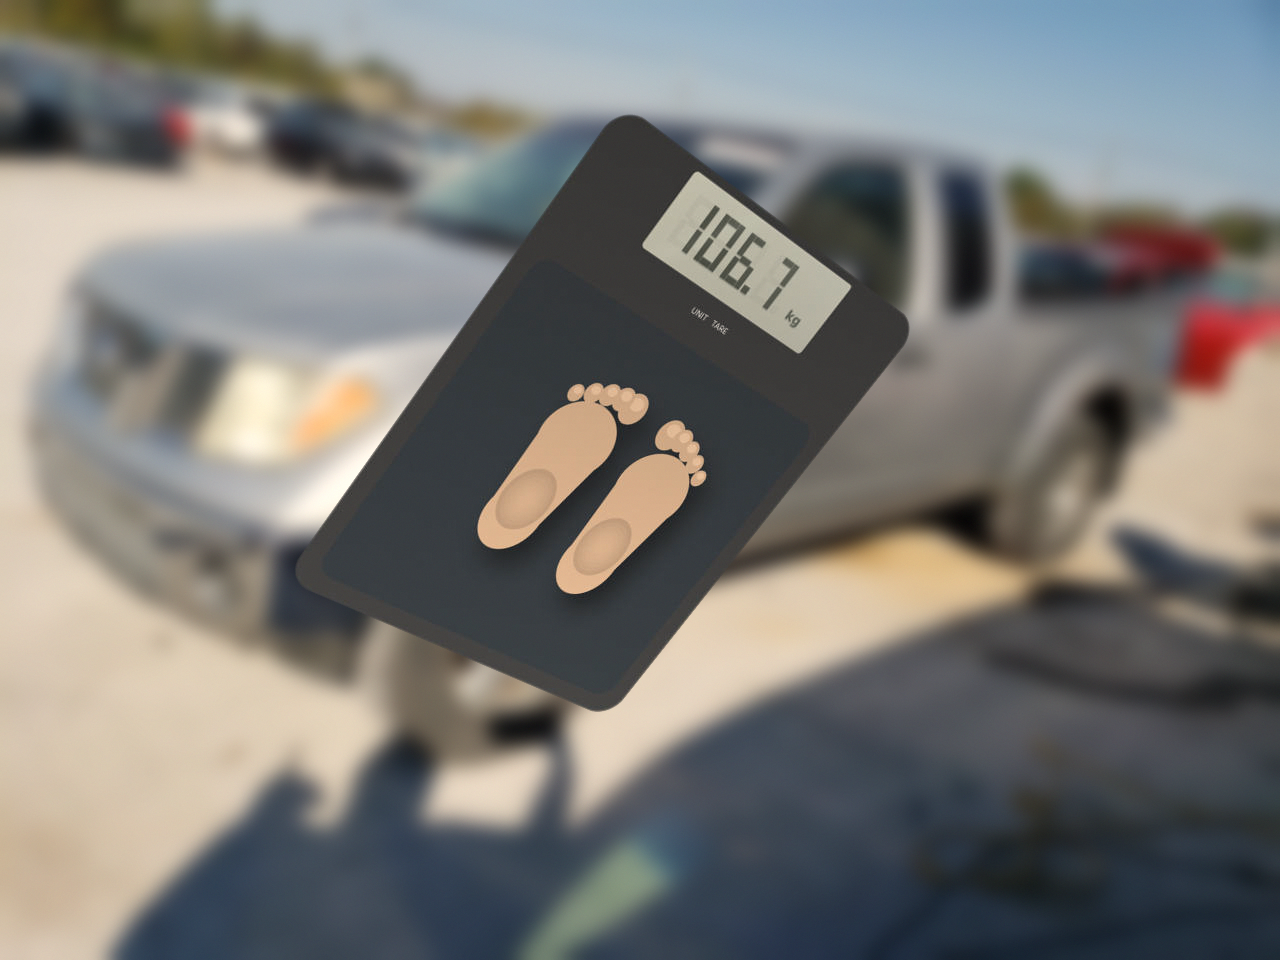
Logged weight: 106.7 kg
